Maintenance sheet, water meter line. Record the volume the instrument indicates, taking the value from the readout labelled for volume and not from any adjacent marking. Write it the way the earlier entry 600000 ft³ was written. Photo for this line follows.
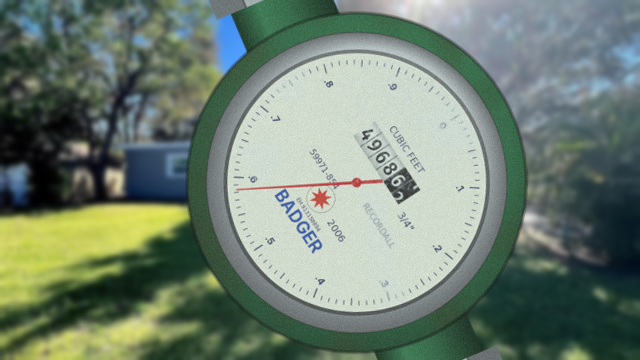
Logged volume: 496861.58 ft³
